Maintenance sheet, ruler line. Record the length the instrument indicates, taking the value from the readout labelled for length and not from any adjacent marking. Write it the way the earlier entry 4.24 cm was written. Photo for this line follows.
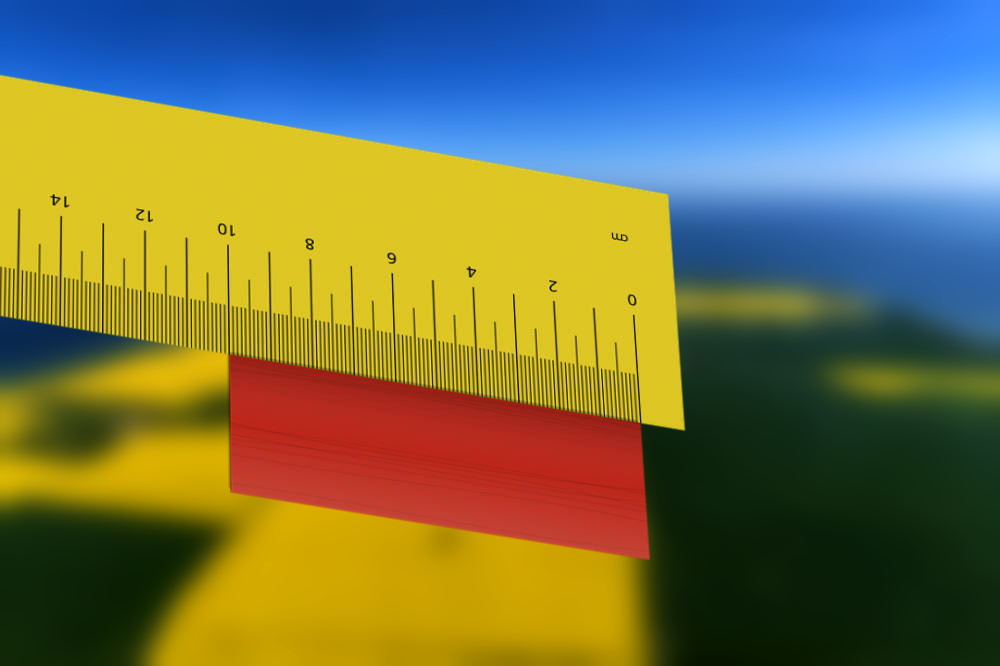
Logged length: 10 cm
